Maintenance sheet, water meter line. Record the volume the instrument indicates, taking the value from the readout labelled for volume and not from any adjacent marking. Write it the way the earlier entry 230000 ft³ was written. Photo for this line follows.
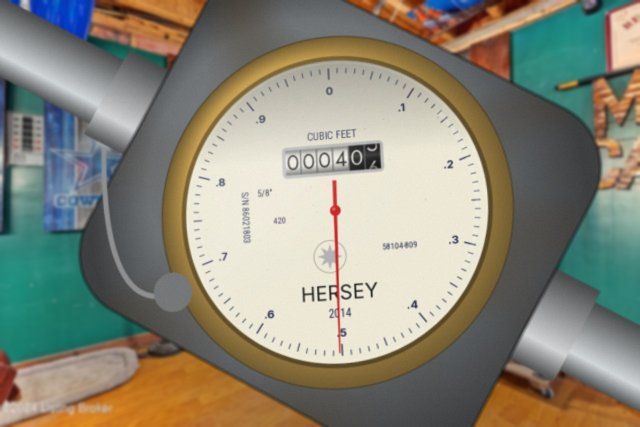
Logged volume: 405.50 ft³
